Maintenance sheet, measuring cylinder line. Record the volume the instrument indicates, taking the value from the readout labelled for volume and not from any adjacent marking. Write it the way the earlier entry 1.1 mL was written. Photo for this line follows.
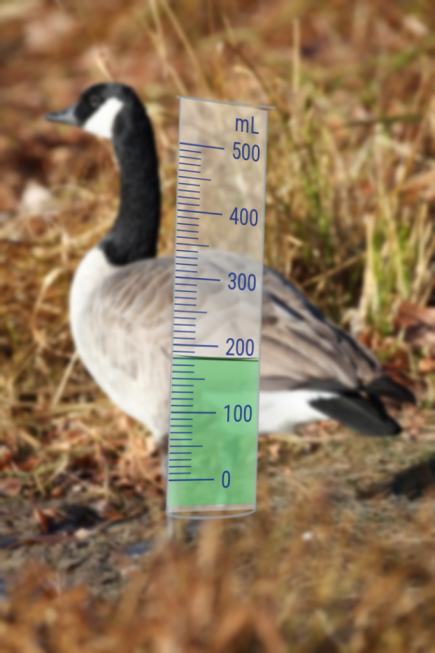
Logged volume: 180 mL
